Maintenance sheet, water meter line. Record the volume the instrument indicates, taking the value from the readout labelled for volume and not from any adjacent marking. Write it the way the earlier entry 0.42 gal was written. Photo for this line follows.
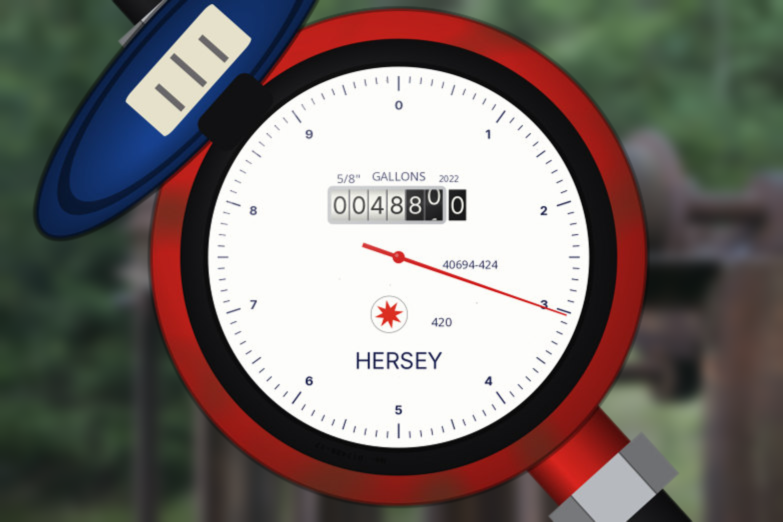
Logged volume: 48803.0 gal
